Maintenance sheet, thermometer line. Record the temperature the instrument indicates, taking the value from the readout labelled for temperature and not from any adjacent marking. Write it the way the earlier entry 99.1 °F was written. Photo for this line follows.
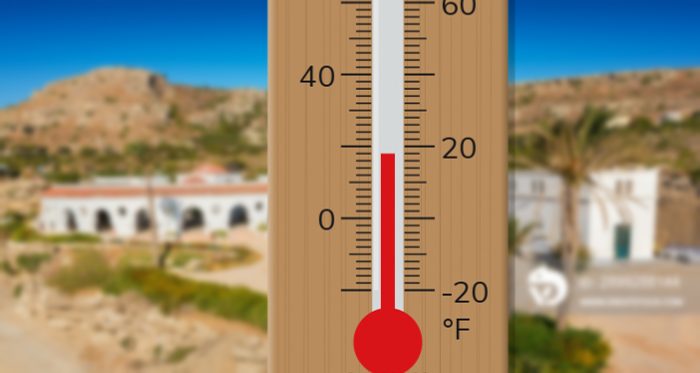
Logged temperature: 18 °F
